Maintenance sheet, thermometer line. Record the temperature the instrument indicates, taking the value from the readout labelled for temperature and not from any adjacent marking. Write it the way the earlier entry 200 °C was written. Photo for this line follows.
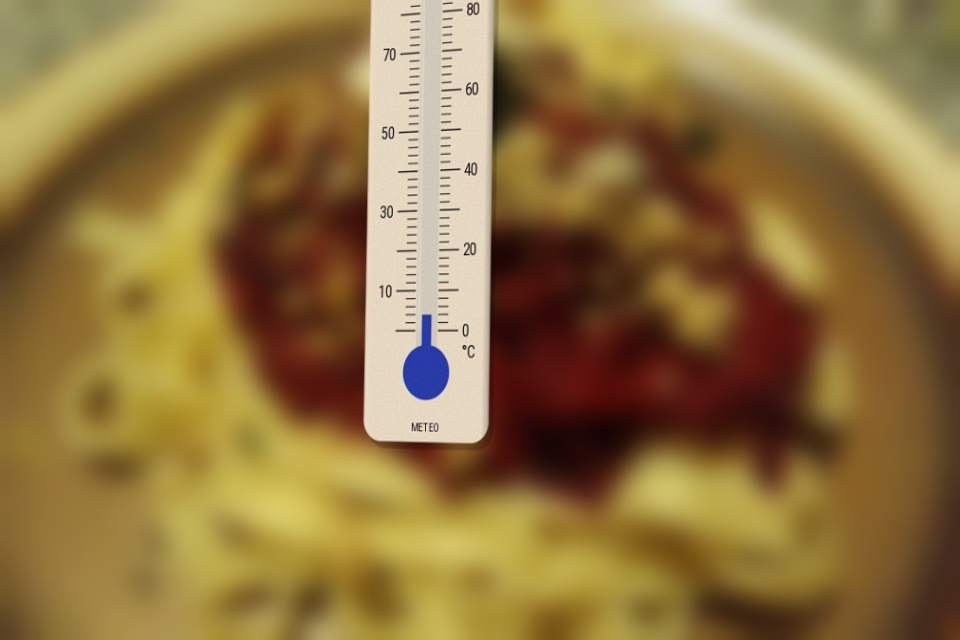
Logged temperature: 4 °C
